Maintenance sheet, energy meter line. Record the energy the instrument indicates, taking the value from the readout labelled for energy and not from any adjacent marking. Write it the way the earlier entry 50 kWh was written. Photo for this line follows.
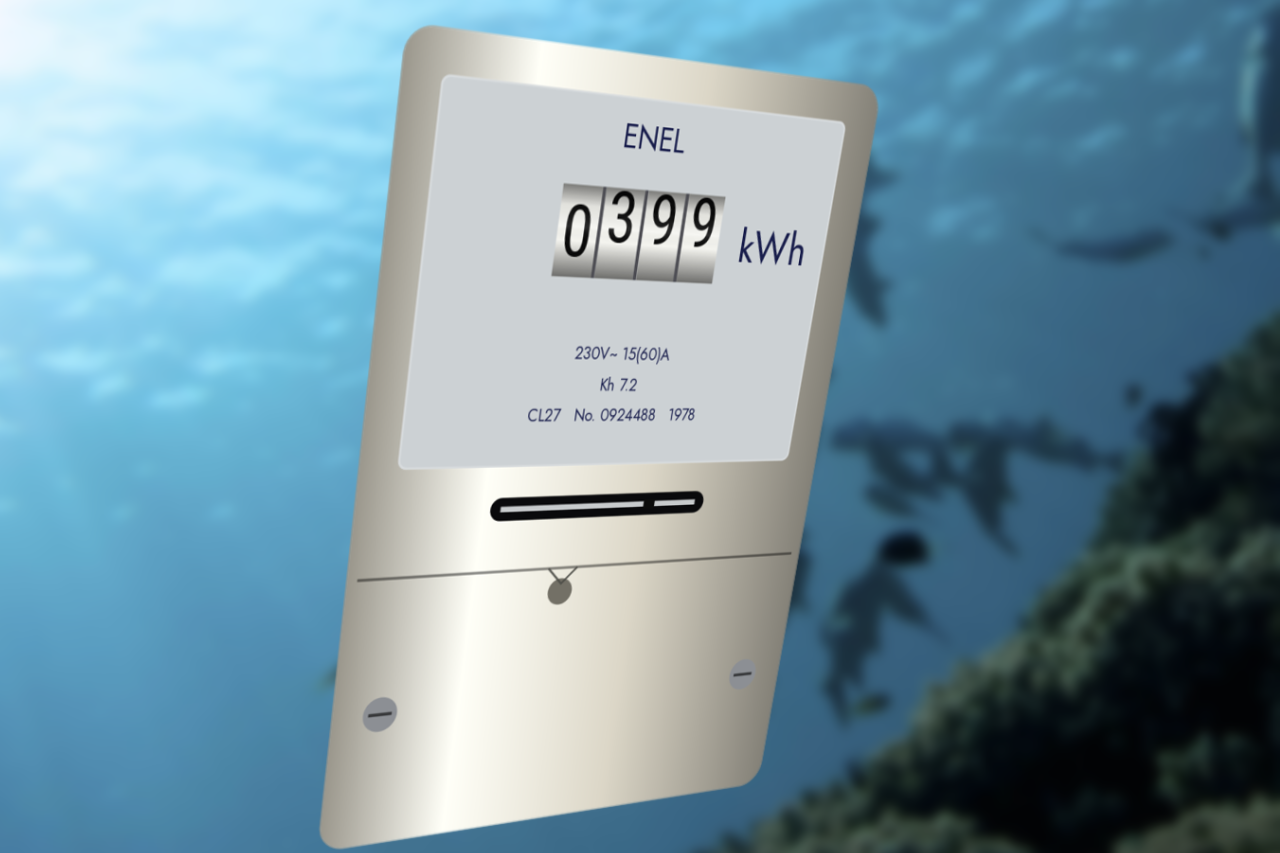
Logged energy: 399 kWh
